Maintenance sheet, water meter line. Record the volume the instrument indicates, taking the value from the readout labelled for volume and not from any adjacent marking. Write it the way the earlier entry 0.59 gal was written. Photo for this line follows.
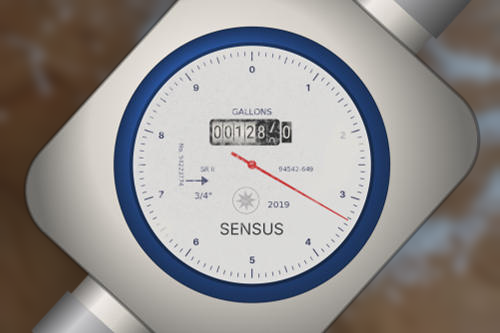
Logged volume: 12873.3 gal
